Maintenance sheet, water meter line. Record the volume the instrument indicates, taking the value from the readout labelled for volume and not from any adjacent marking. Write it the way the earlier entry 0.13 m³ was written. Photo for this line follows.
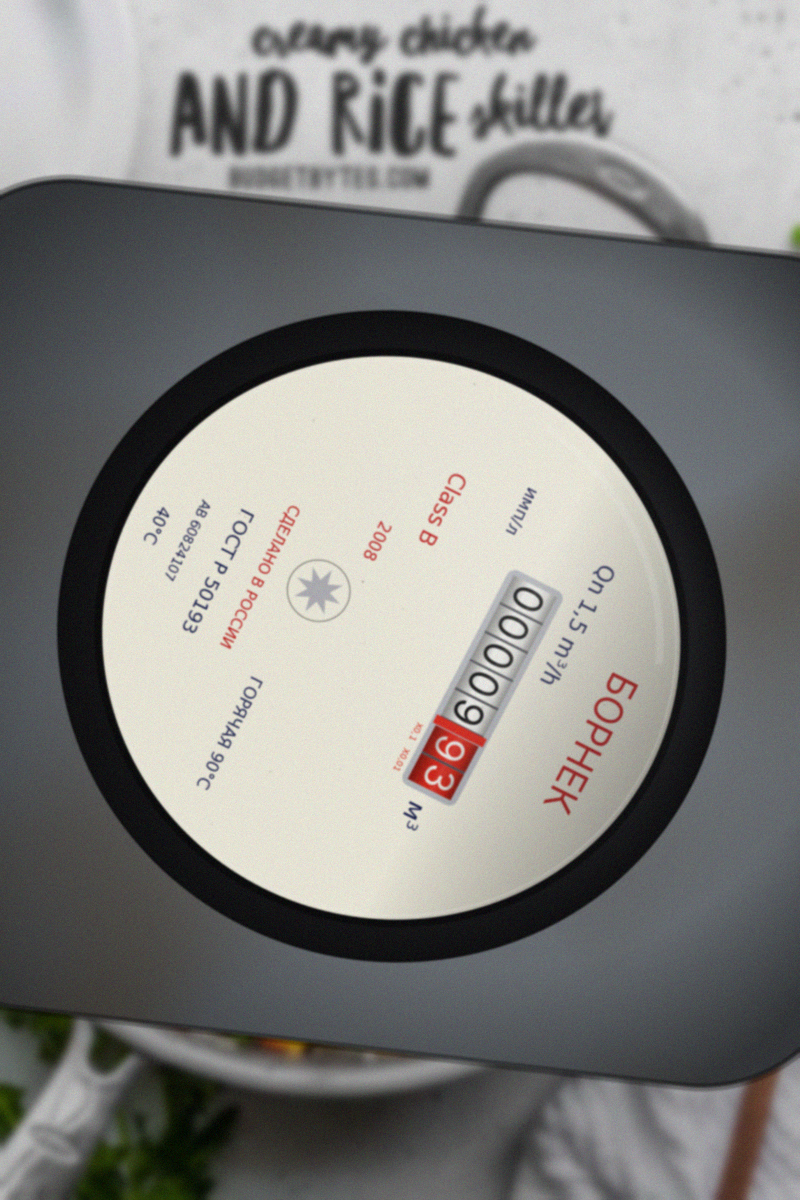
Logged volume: 9.93 m³
